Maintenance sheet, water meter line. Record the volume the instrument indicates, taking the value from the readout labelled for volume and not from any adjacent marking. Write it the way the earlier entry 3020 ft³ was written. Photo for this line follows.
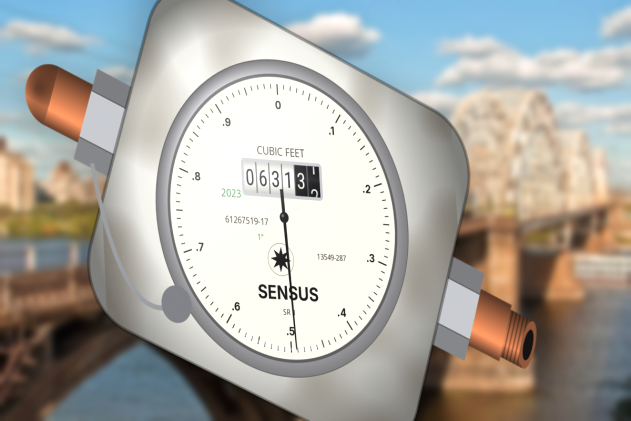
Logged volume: 63131.49 ft³
